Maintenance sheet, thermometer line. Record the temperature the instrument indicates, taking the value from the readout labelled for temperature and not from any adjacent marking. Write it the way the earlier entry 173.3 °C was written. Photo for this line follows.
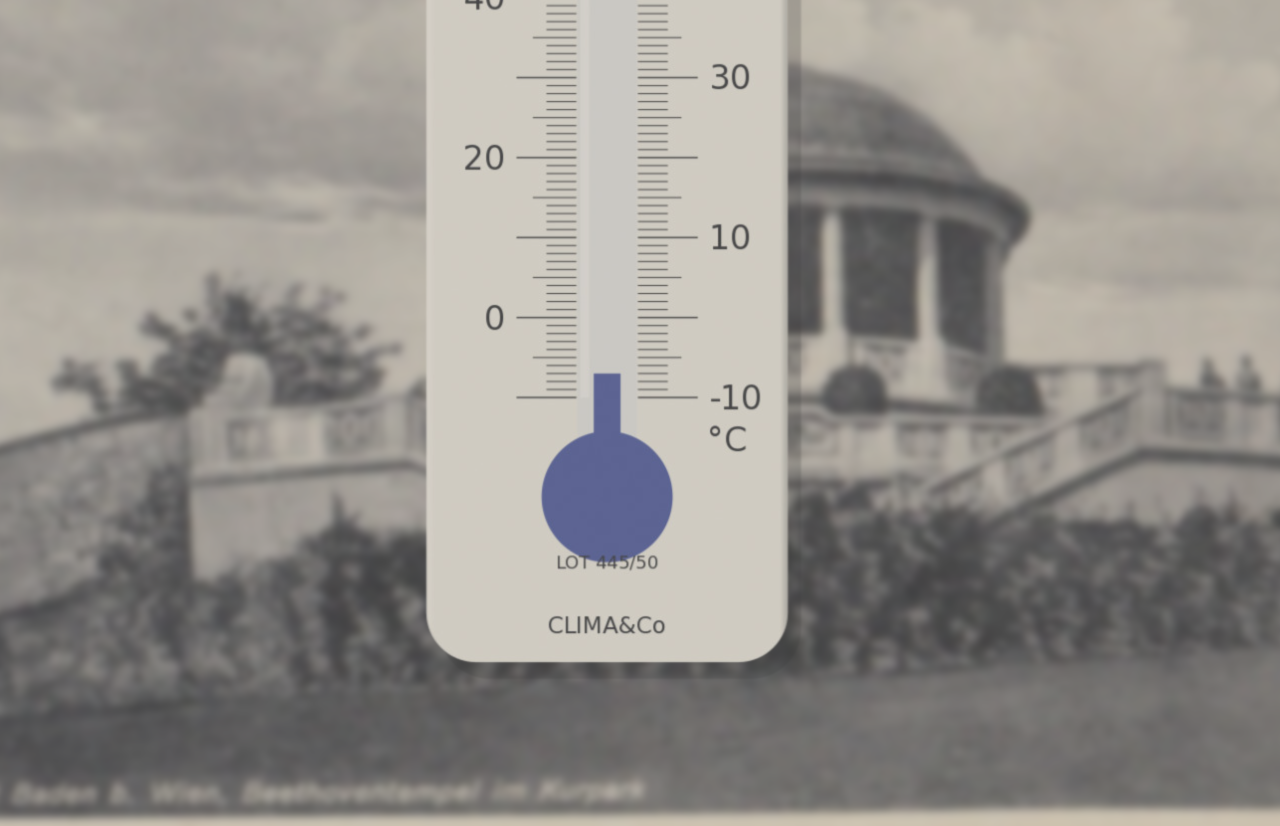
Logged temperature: -7 °C
